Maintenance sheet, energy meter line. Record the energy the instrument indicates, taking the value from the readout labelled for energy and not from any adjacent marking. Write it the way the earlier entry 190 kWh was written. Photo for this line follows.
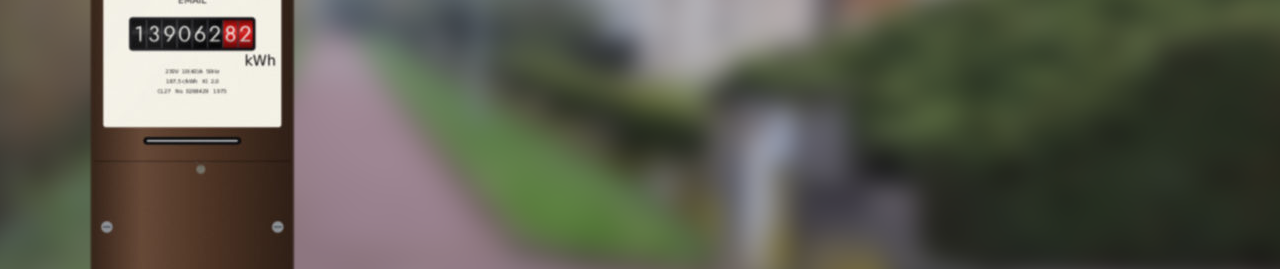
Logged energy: 139062.82 kWh
